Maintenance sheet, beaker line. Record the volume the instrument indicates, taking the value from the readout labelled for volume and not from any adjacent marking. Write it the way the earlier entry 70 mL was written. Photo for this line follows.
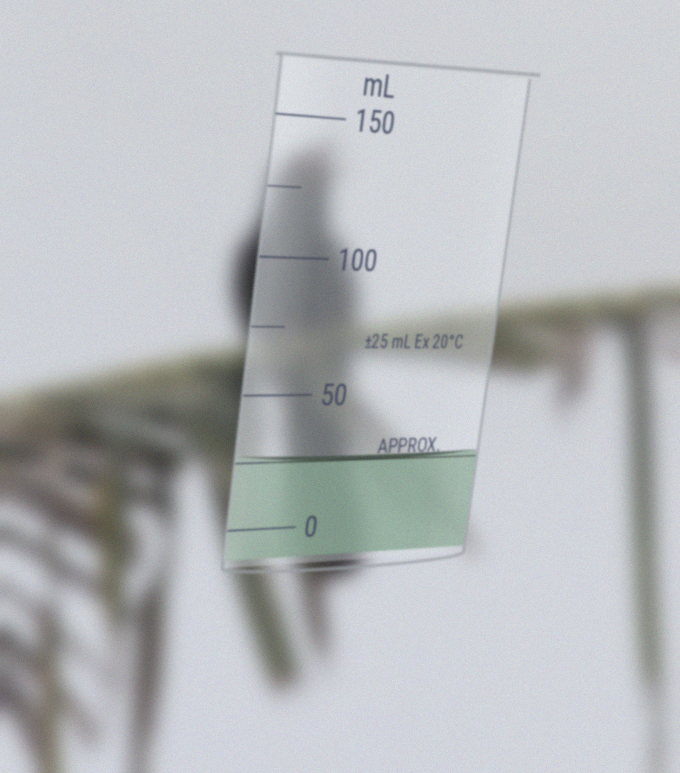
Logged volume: 25 mL
